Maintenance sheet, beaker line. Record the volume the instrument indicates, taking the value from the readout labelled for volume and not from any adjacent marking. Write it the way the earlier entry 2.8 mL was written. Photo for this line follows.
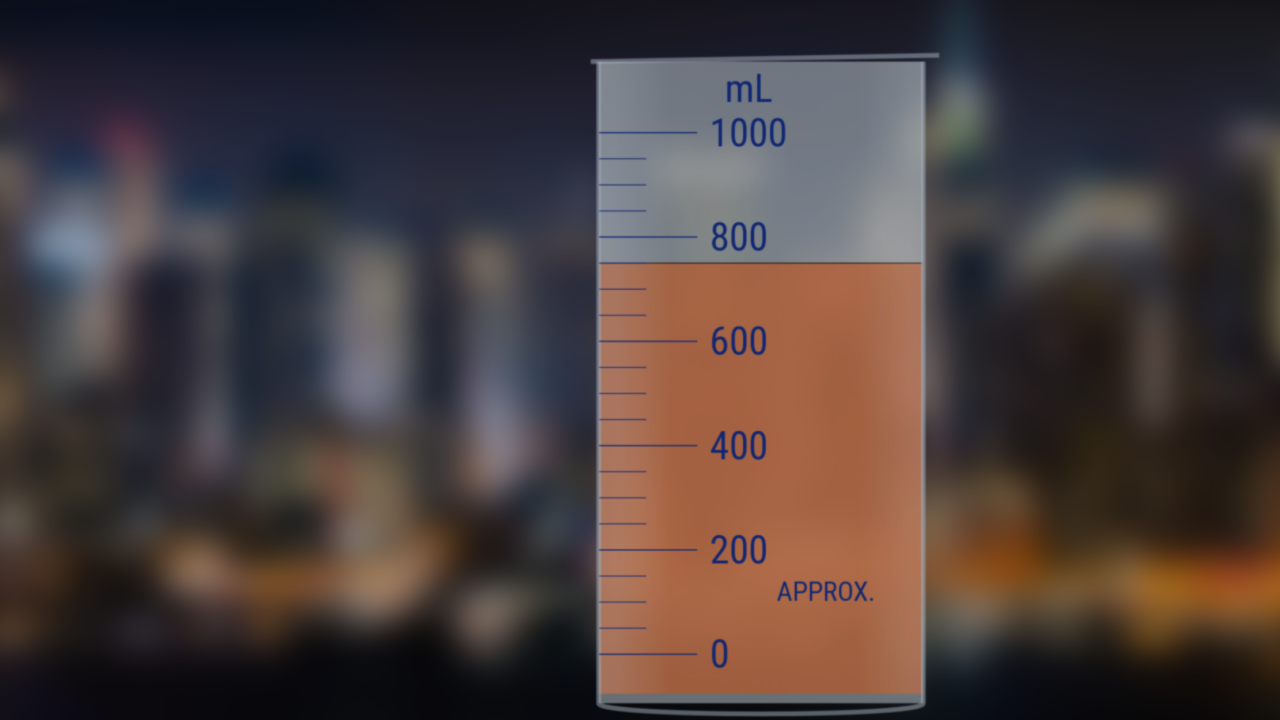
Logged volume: 750 mL
